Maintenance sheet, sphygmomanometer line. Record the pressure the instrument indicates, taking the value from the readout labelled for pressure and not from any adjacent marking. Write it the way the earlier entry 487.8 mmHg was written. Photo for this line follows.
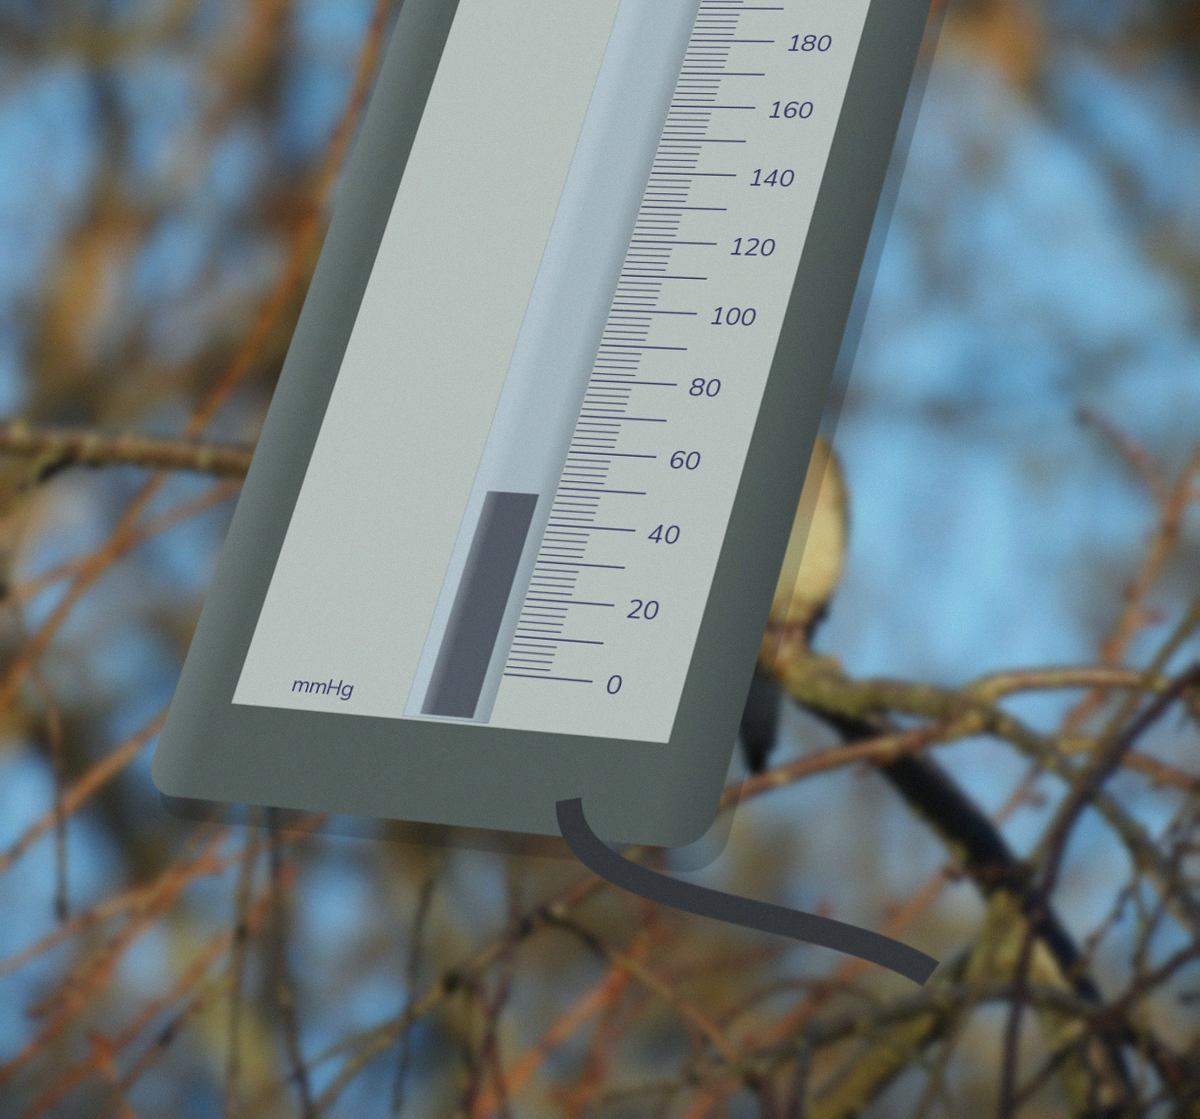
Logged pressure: 48 mmHg
